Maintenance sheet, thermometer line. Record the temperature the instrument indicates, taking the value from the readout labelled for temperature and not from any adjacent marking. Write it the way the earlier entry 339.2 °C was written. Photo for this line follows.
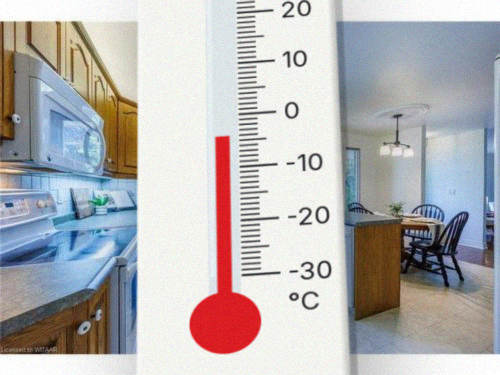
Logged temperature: -4 °C
